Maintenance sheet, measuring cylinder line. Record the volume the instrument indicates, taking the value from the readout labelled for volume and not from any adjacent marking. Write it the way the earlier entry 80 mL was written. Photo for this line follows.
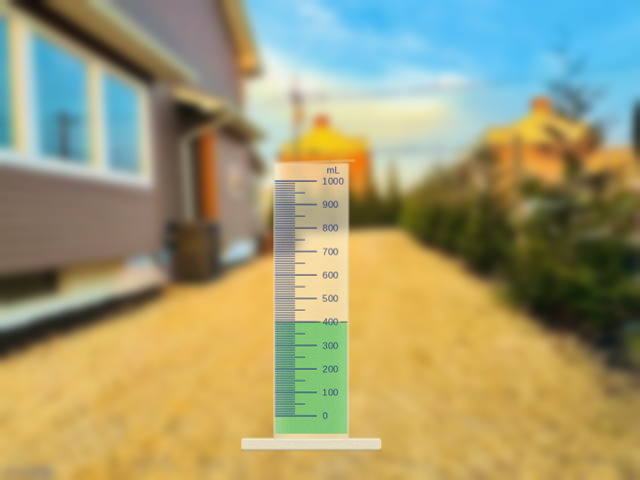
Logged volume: 400 mL
